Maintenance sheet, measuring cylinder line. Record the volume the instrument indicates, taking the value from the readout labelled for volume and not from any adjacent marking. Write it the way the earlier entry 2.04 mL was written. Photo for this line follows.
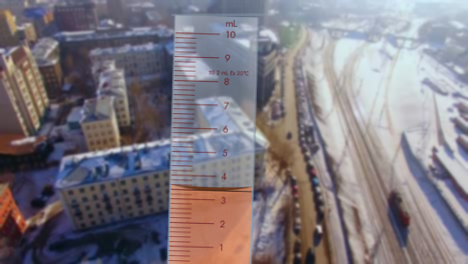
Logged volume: 3.4 mL
